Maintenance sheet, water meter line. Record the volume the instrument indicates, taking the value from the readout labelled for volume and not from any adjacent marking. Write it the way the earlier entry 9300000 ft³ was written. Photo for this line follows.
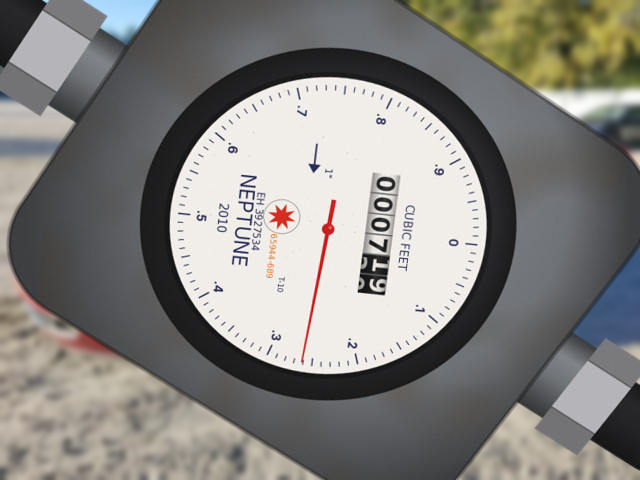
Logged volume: 719.26 ft³
